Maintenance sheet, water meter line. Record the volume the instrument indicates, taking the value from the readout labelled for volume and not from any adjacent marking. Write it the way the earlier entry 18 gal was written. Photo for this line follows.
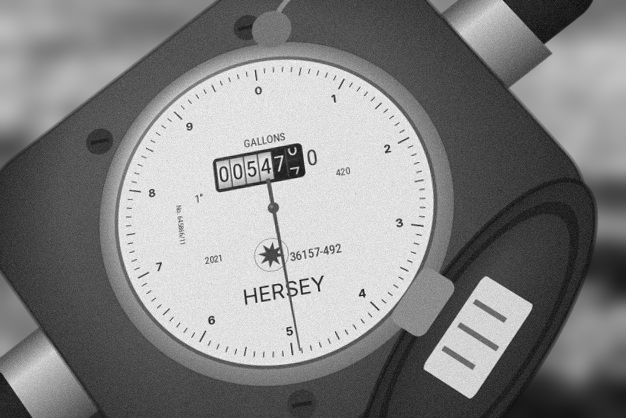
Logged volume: 54764.9 gal
